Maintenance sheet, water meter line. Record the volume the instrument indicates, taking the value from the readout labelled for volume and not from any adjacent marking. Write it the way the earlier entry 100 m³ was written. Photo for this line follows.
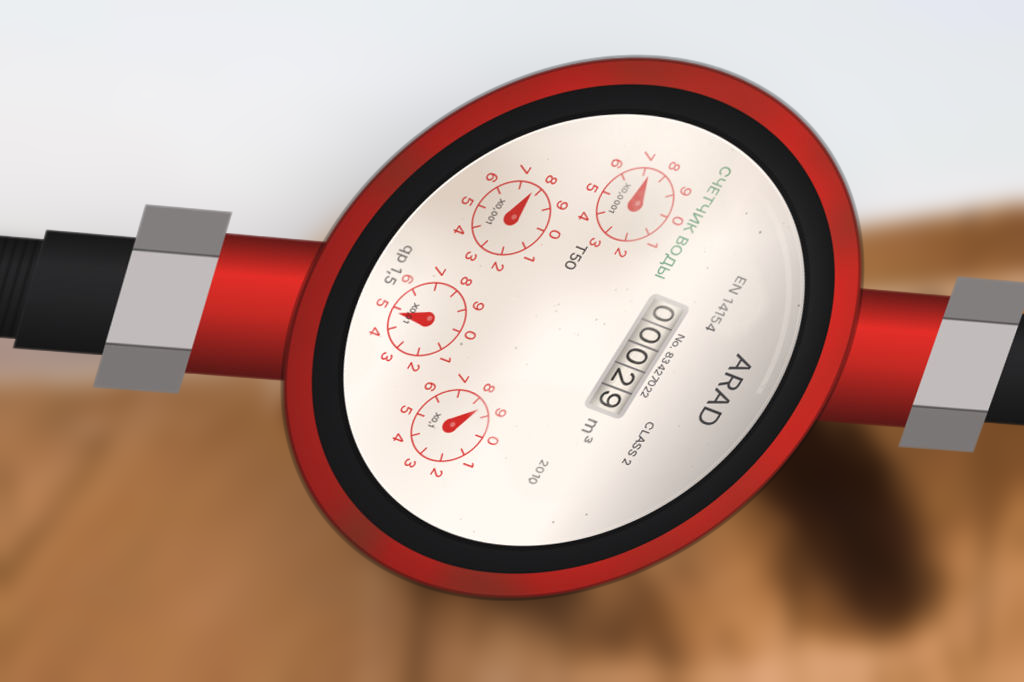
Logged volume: 29.8477 m³
